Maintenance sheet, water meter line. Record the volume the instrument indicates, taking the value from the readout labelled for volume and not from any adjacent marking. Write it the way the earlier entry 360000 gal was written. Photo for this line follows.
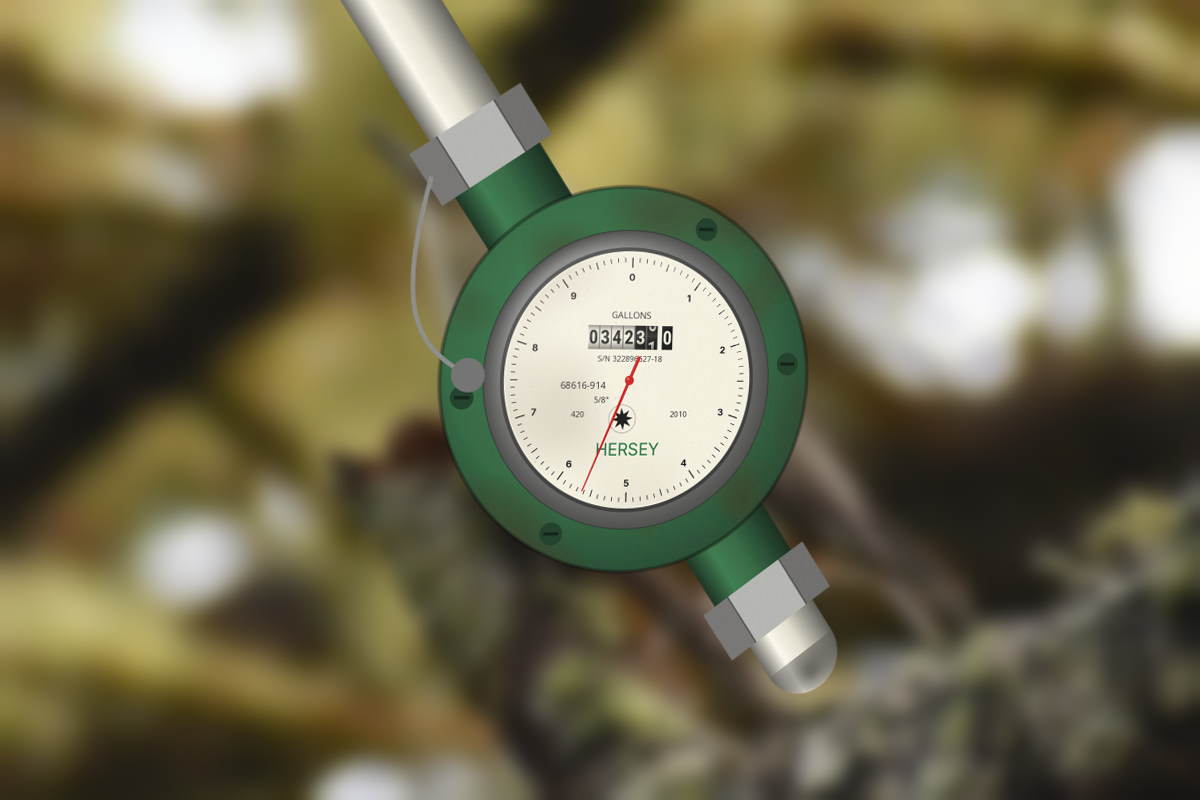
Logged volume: 342305.6 gal
